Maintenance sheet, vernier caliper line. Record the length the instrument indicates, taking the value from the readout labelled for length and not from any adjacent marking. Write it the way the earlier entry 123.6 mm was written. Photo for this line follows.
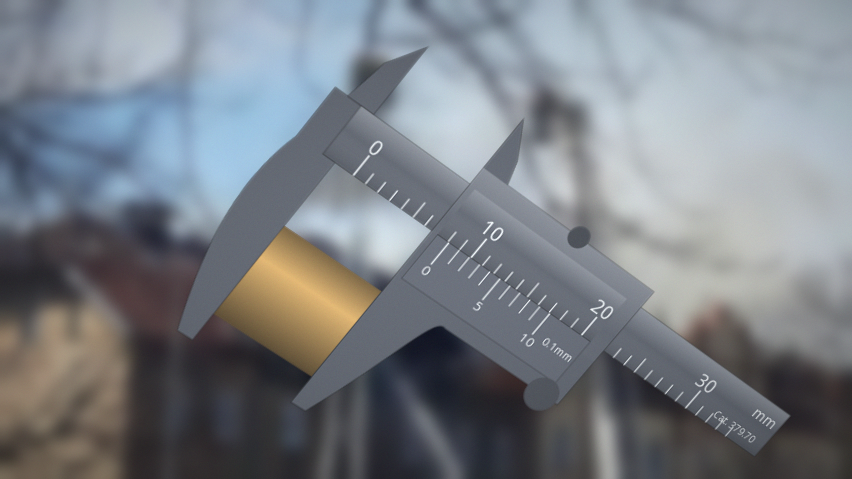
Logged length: 8.1 mm
